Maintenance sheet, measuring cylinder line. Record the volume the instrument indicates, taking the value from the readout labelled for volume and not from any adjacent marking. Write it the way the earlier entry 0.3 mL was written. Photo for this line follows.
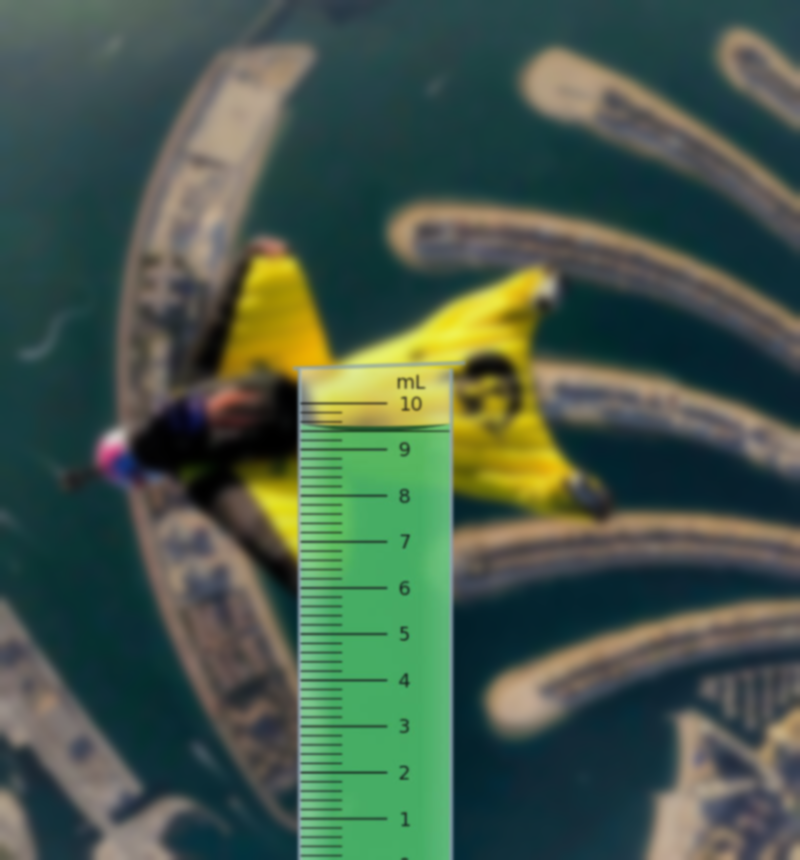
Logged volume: 9.4 mL
